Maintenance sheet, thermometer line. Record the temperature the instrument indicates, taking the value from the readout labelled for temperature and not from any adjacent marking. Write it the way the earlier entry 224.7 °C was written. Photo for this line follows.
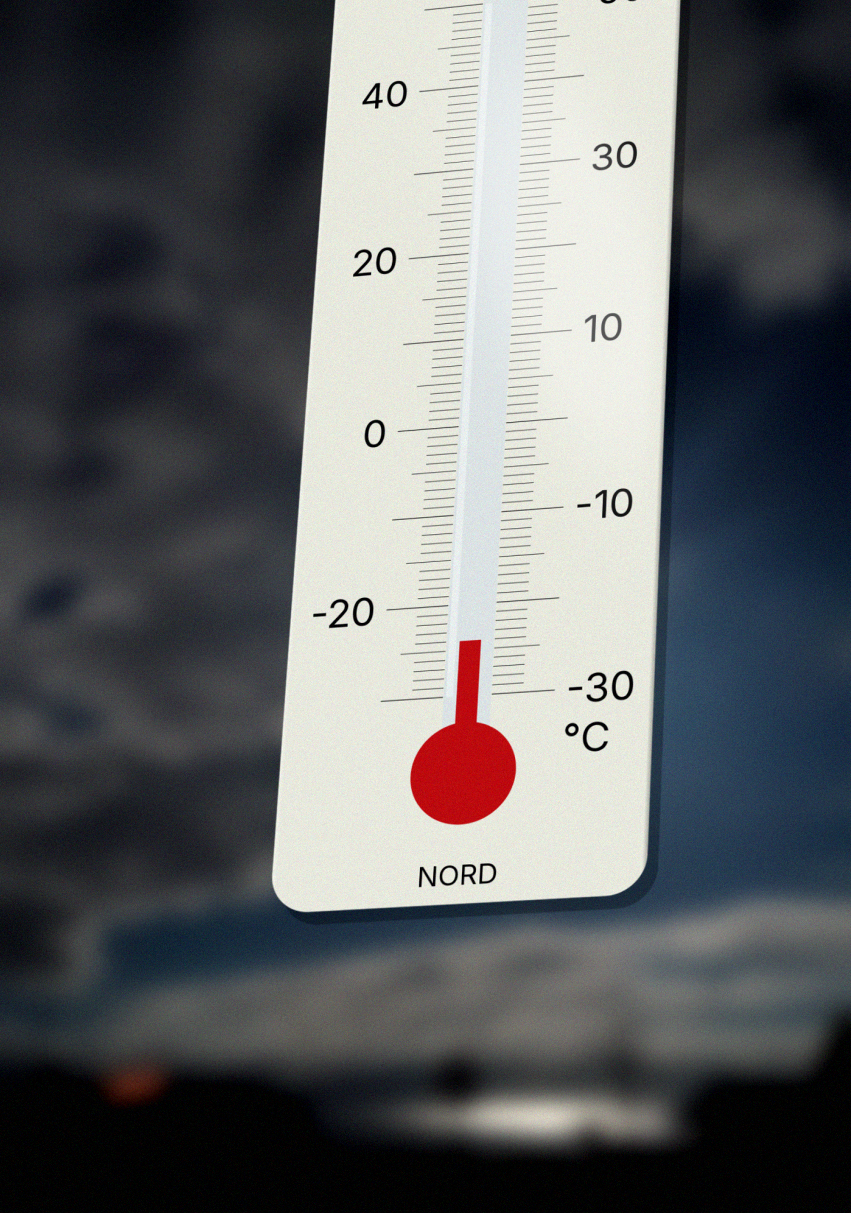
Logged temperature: -24 °C
